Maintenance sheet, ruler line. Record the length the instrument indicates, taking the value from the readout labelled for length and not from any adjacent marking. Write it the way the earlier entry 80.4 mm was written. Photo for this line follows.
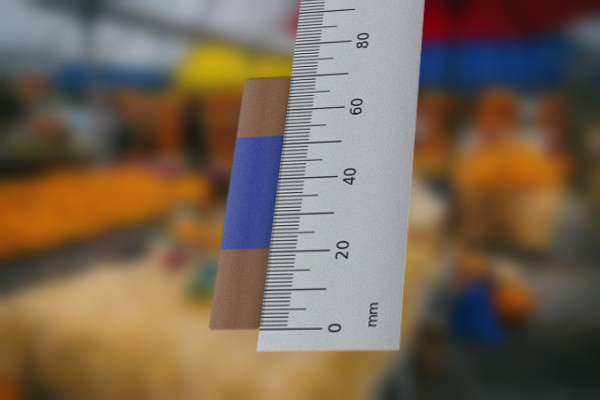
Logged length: 70 mm
